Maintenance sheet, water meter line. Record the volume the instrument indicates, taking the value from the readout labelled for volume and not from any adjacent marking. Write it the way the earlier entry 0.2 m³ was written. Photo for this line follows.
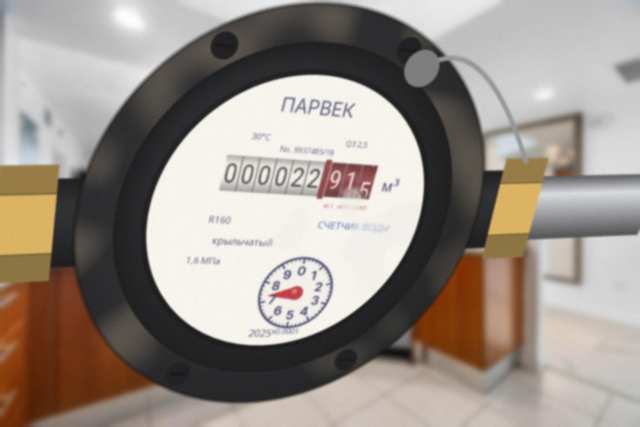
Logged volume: 22.9147 m³
